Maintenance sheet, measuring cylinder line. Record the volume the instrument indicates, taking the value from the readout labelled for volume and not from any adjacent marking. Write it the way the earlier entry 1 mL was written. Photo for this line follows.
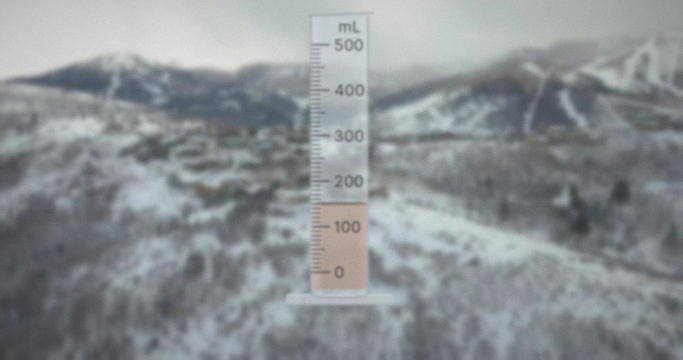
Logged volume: 150 mL
